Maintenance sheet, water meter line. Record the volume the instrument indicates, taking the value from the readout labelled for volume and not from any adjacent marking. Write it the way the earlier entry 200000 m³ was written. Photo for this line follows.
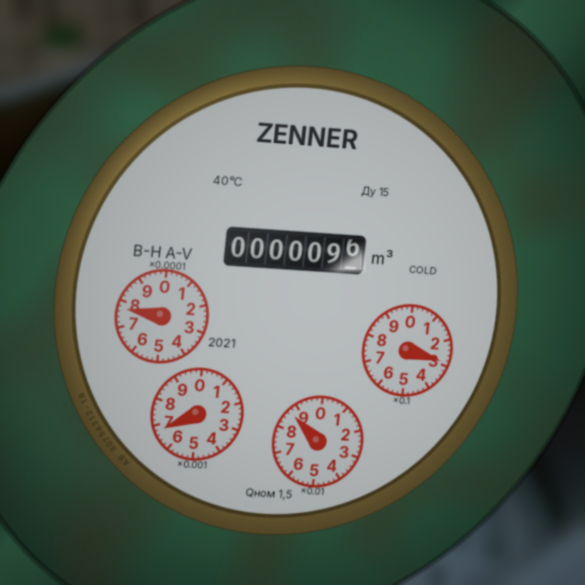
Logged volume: 96.2867 m³
